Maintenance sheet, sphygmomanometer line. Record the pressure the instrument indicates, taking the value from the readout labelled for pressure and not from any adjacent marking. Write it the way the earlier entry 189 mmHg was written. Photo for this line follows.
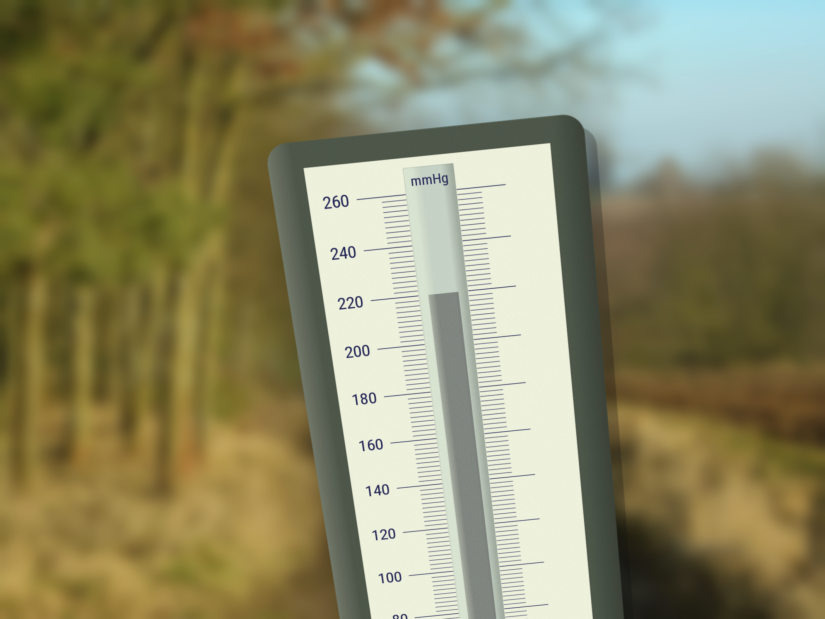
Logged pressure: 220 mmHg
